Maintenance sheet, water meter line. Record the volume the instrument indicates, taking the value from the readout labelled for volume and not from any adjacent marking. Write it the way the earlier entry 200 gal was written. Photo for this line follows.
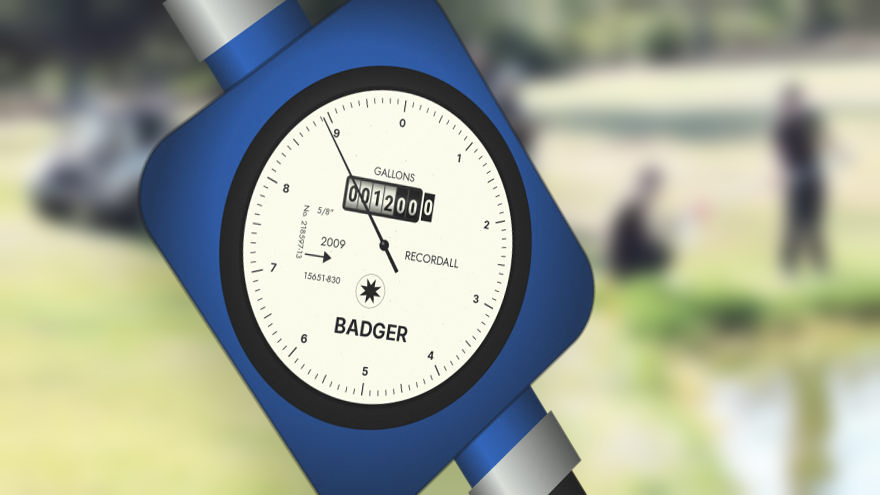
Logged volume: 11998.9 gal
